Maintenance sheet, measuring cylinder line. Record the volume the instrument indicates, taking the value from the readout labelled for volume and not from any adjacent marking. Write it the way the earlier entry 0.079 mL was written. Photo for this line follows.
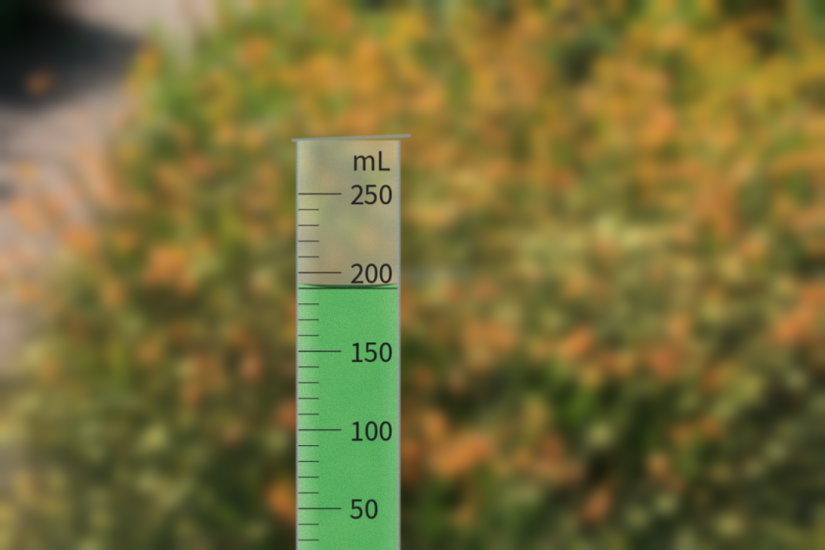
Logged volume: 190 mL
